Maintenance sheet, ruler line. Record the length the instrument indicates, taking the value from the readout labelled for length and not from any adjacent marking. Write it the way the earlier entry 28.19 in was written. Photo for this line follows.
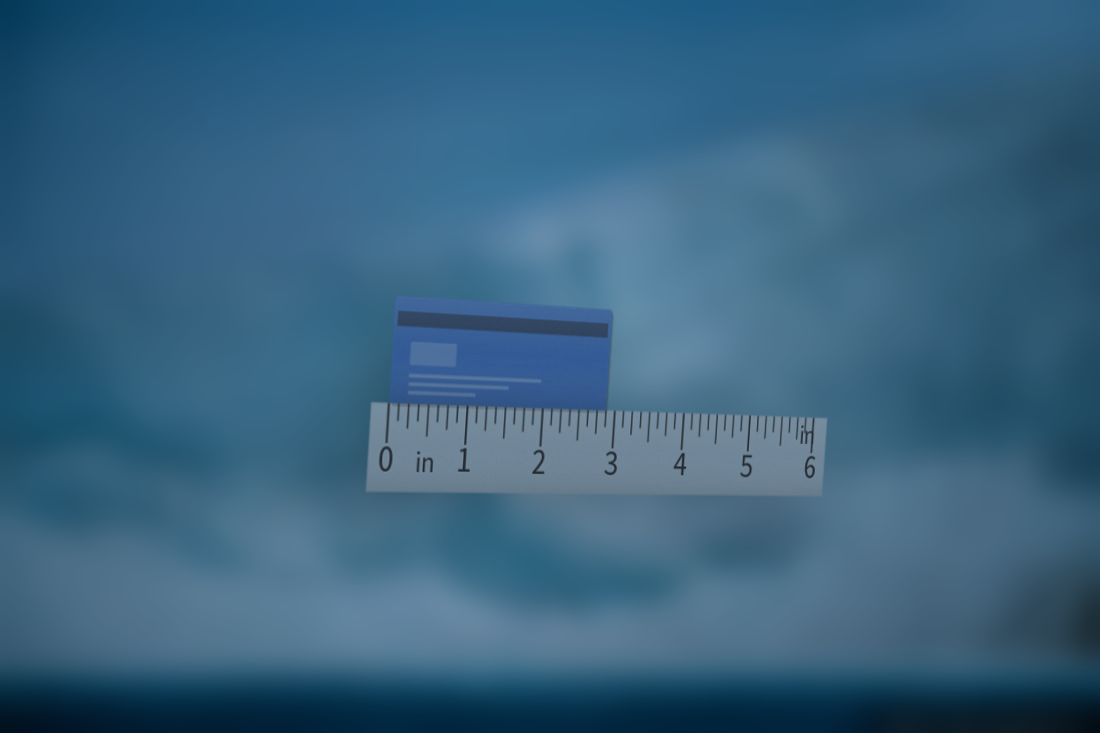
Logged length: 2.875 in
